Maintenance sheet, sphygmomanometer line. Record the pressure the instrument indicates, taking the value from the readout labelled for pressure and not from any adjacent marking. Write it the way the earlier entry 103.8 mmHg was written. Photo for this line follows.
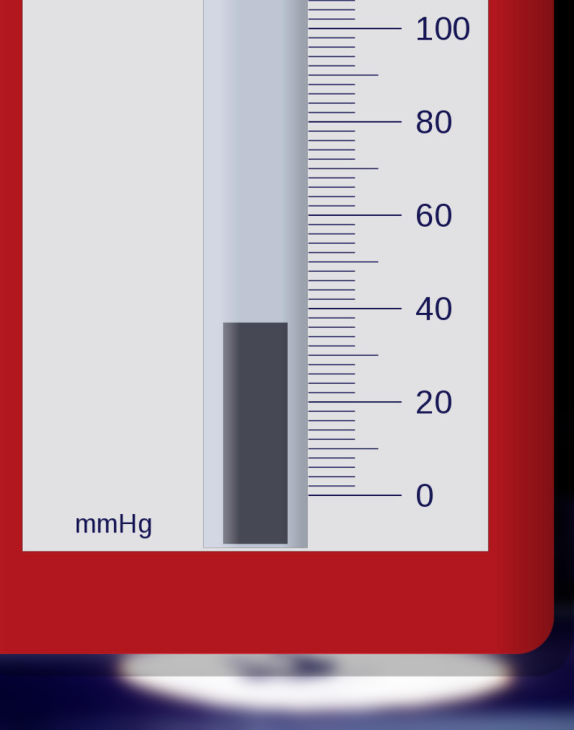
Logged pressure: 37 mmHg
